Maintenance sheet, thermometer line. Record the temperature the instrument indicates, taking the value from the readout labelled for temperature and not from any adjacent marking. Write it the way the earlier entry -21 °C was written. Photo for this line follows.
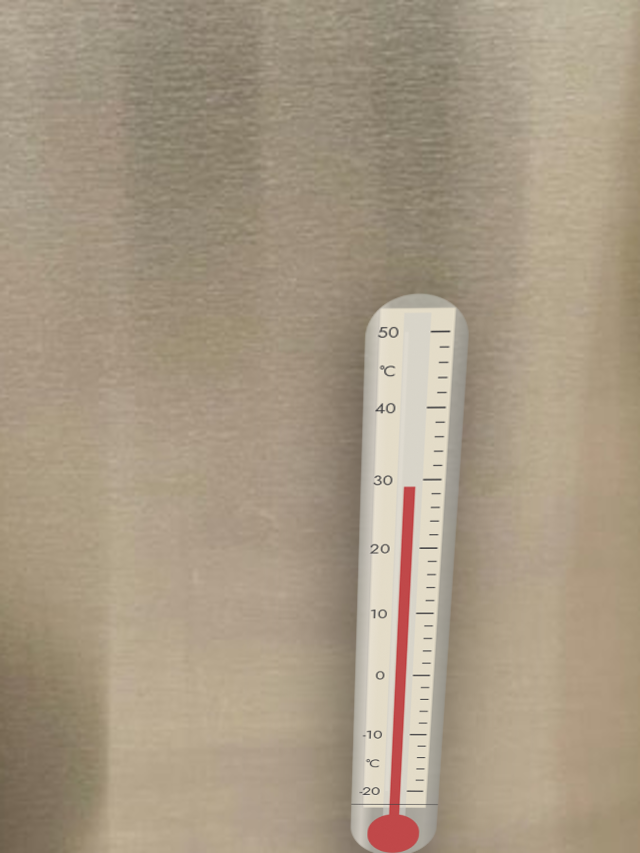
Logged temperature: 29 °C
